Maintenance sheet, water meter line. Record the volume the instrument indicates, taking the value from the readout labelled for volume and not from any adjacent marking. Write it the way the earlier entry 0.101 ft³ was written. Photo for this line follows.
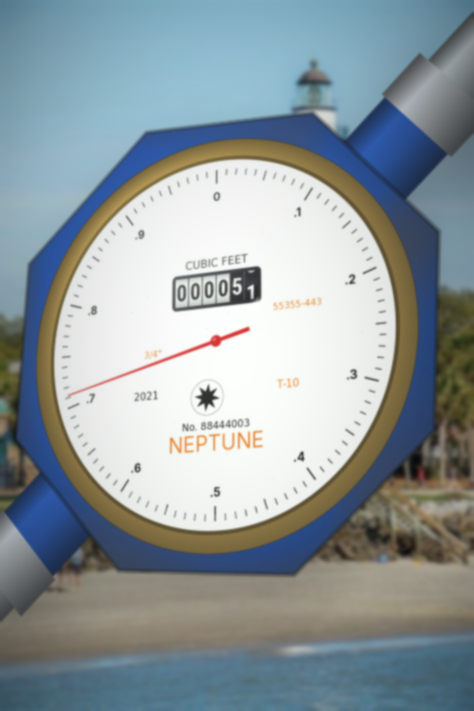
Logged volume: 50.71 ft³
